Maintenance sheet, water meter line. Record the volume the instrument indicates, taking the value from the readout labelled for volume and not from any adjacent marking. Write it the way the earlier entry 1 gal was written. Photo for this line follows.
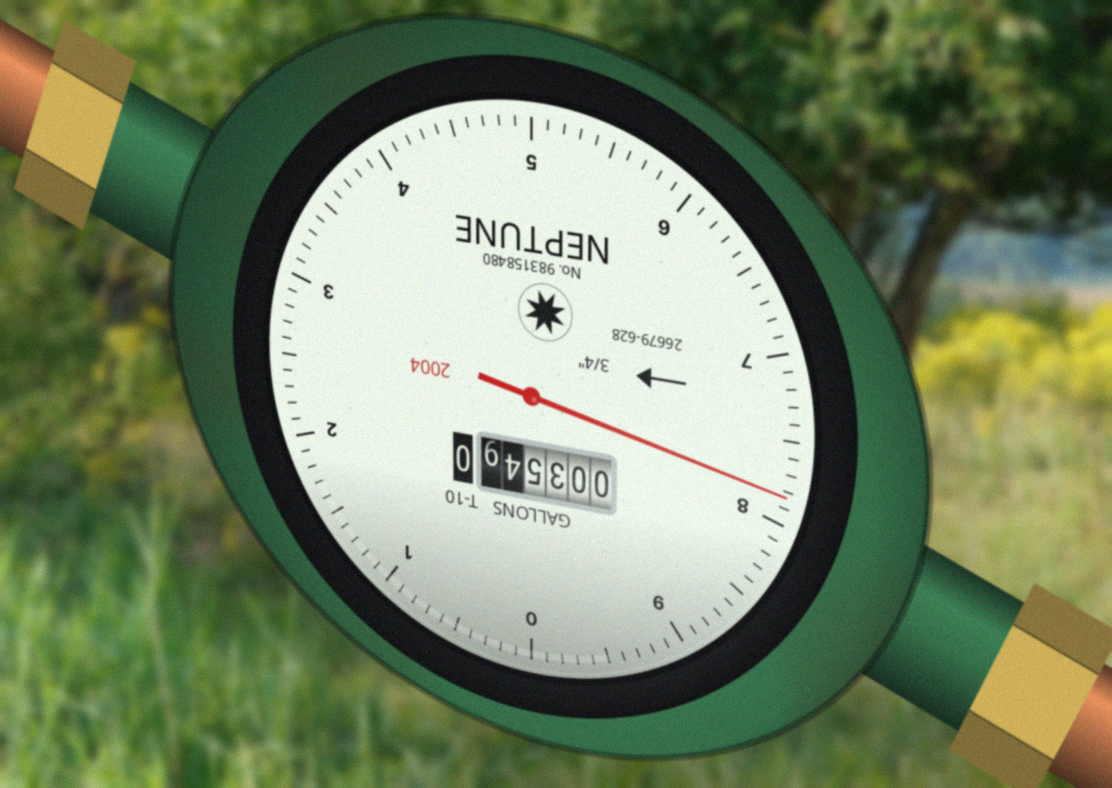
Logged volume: 35487.8 gal
